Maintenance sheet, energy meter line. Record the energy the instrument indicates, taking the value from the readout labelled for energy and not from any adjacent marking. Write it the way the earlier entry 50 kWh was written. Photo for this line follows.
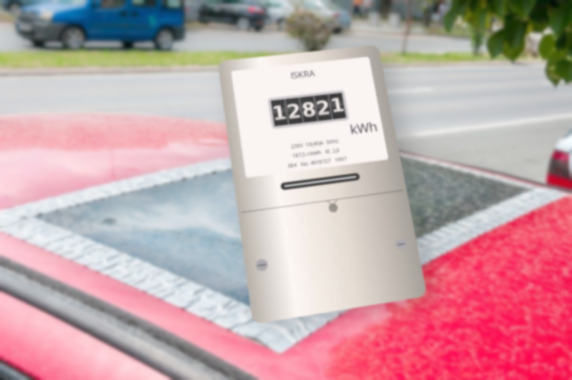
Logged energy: 12821 kWh
